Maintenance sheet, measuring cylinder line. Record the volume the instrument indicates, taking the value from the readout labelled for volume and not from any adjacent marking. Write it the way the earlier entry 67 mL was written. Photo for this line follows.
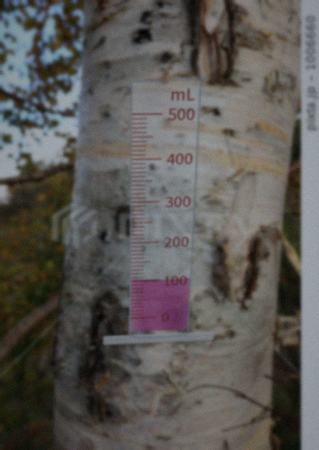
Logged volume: 100 mL
